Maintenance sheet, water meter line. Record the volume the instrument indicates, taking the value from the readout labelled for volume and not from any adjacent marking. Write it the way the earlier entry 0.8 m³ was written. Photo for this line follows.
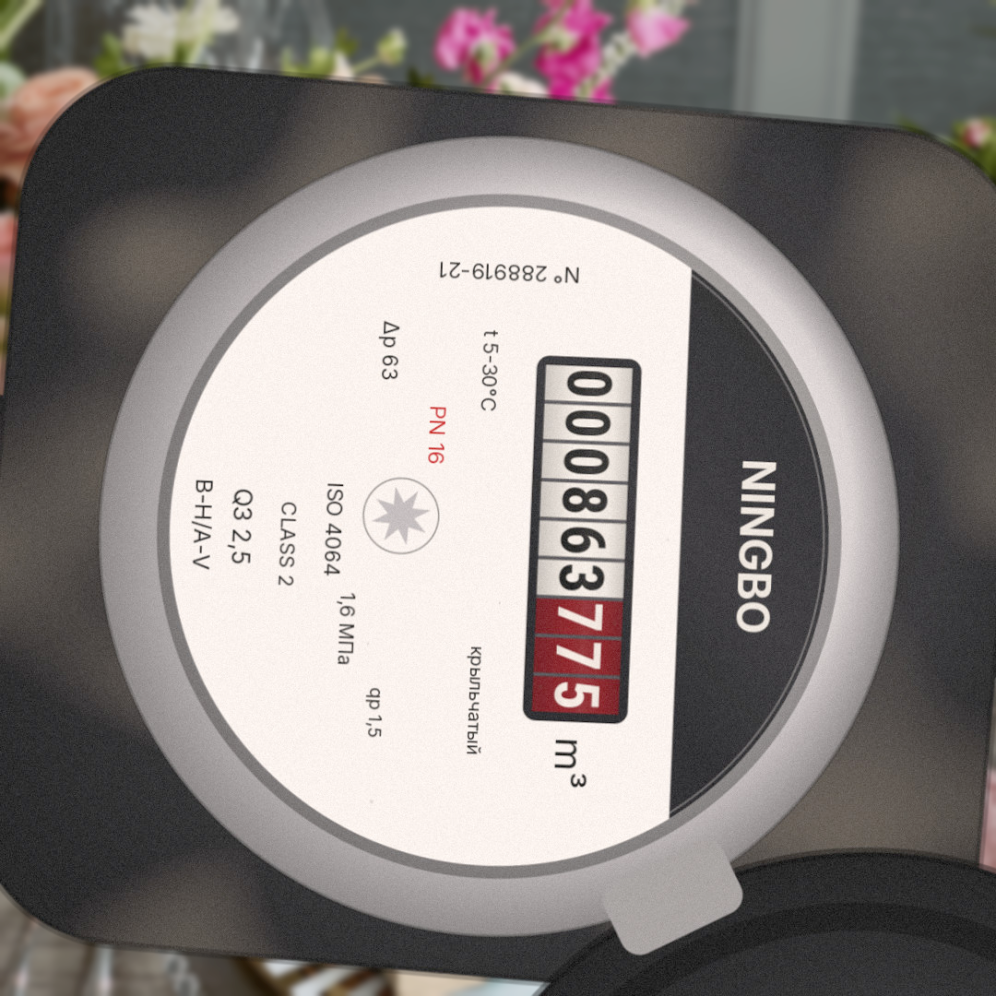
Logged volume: 863.775 m³
